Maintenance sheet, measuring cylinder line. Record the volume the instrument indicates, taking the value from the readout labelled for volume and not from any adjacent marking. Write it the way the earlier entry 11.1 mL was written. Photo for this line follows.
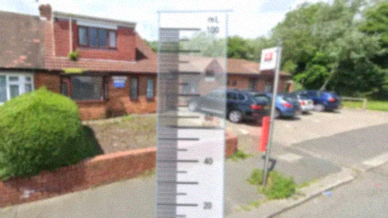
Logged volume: 55 mL
